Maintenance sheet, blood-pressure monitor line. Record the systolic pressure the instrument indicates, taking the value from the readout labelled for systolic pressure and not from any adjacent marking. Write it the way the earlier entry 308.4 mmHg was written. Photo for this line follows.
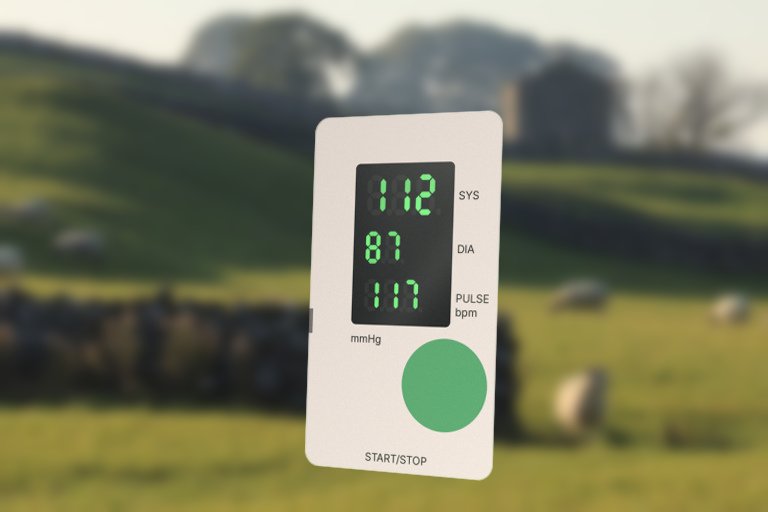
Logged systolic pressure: 112 mmHg
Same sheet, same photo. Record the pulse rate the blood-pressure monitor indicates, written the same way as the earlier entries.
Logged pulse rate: 117 bpm
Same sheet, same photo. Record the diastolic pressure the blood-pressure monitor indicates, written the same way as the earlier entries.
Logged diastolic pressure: 87 mmHg
